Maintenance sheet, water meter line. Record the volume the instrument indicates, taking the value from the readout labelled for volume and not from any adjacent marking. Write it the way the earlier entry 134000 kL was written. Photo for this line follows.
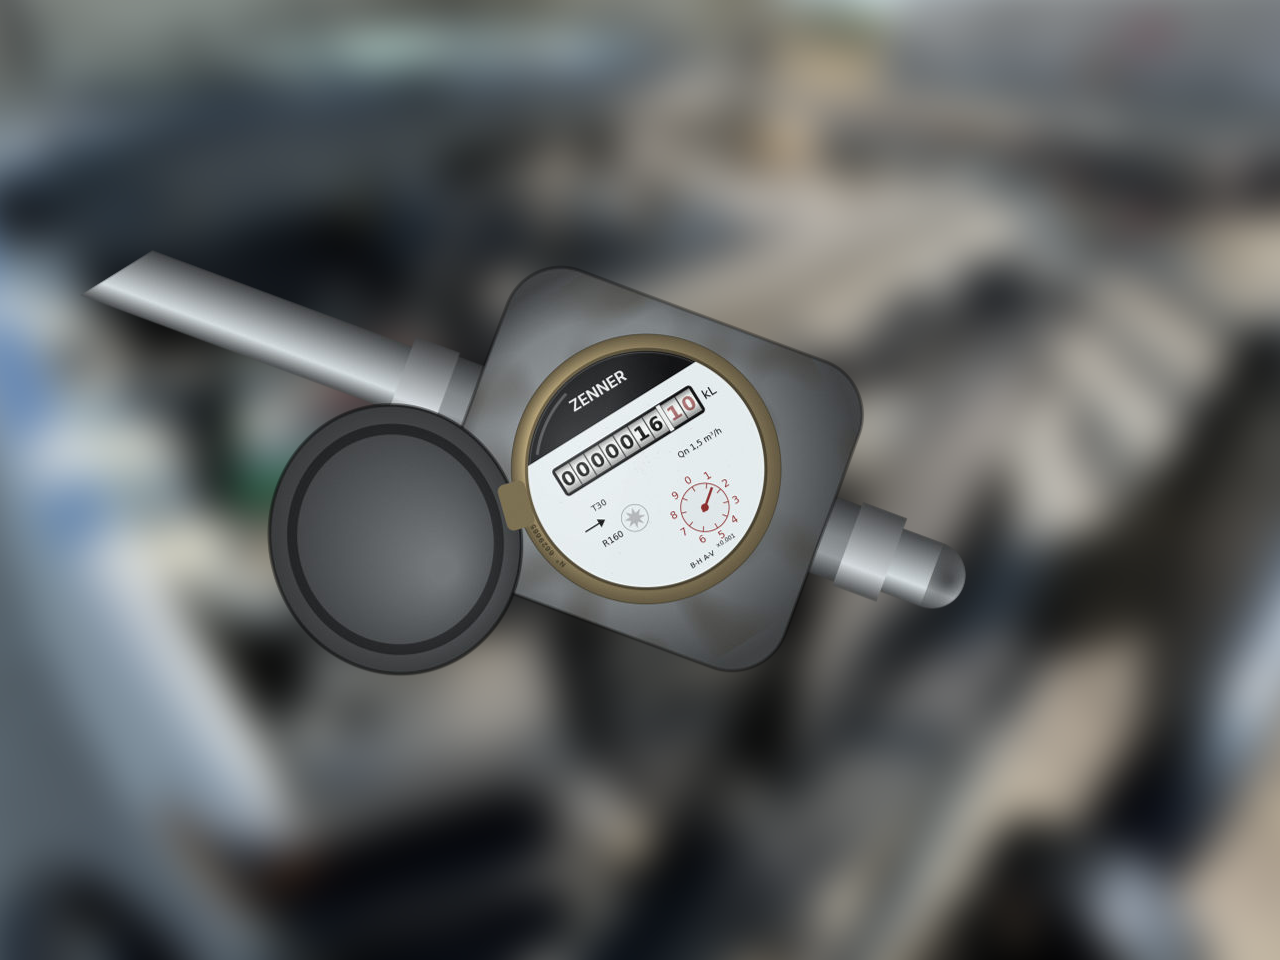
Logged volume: 16.101 kL
